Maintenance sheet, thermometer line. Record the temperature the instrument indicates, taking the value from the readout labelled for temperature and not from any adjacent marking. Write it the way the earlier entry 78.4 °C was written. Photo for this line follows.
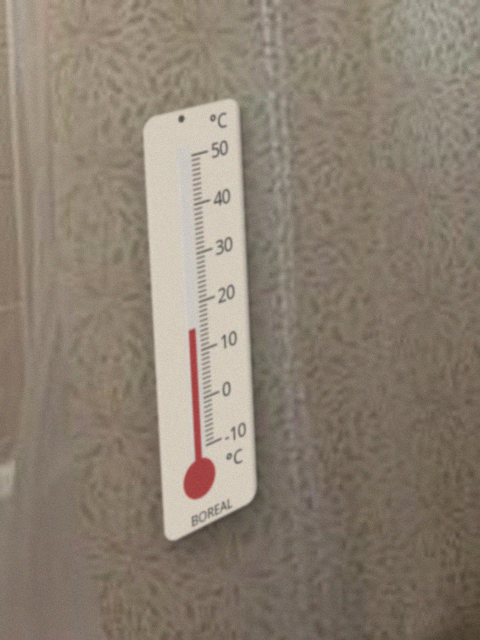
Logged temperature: 15 °C
